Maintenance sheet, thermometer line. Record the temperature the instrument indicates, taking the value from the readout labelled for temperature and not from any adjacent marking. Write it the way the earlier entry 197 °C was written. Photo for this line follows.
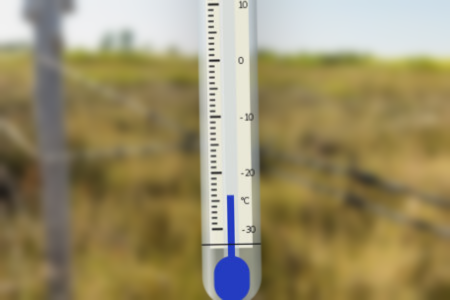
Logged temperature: -24 °C
